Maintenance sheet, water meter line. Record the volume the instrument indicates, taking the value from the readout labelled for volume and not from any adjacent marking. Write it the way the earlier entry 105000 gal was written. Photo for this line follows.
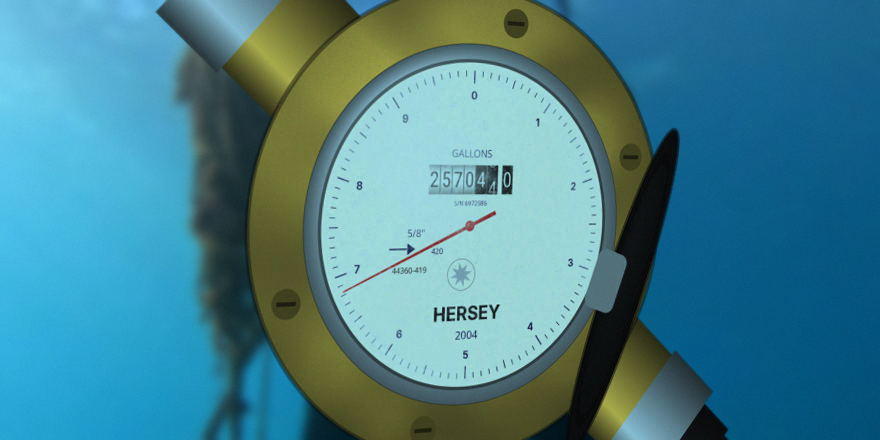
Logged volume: 2570436.8 gal
